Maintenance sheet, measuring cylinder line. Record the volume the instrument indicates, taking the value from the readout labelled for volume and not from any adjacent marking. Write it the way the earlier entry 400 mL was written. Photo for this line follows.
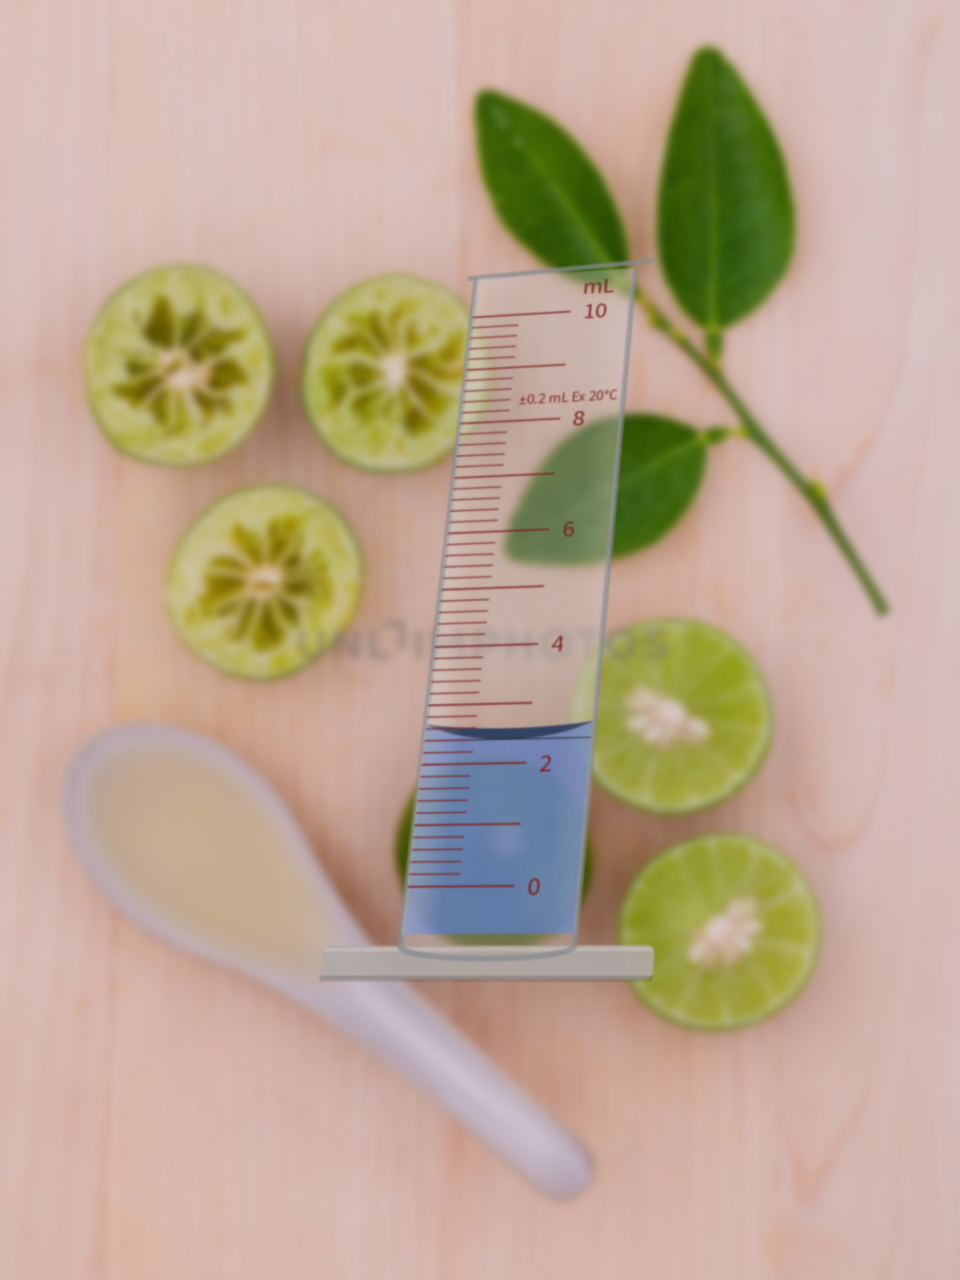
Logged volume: 2.4 mL
